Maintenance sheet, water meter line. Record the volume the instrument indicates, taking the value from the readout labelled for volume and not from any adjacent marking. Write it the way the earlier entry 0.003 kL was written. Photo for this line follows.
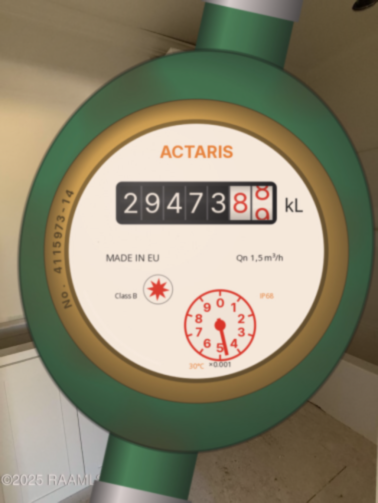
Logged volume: 29473.884 kL
